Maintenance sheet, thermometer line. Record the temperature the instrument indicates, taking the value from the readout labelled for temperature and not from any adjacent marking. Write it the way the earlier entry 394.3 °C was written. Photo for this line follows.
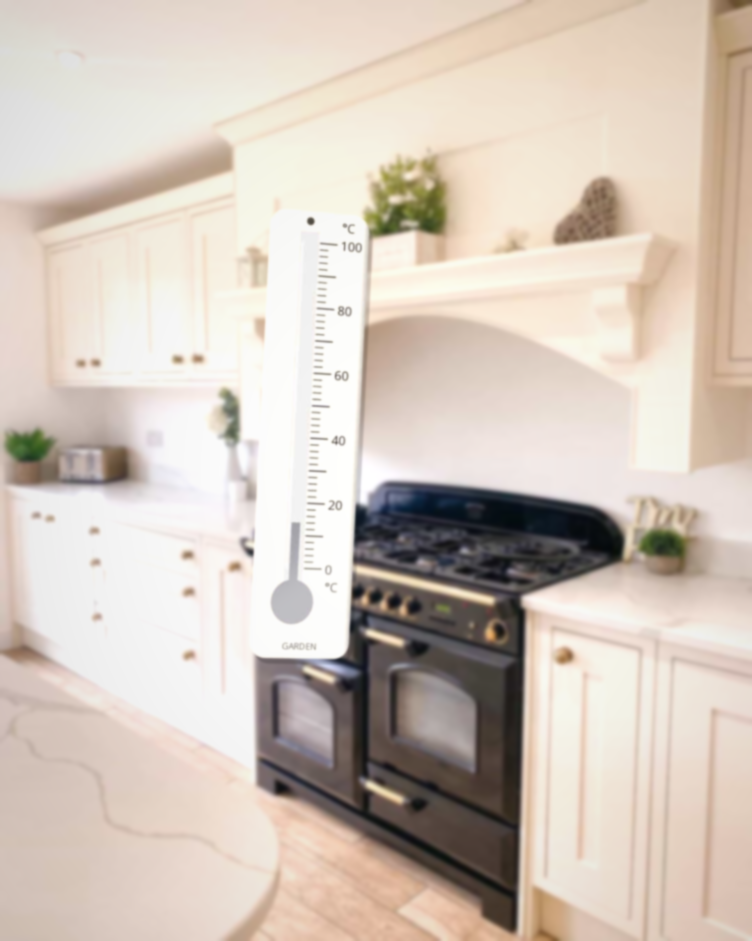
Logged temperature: 14 °C
